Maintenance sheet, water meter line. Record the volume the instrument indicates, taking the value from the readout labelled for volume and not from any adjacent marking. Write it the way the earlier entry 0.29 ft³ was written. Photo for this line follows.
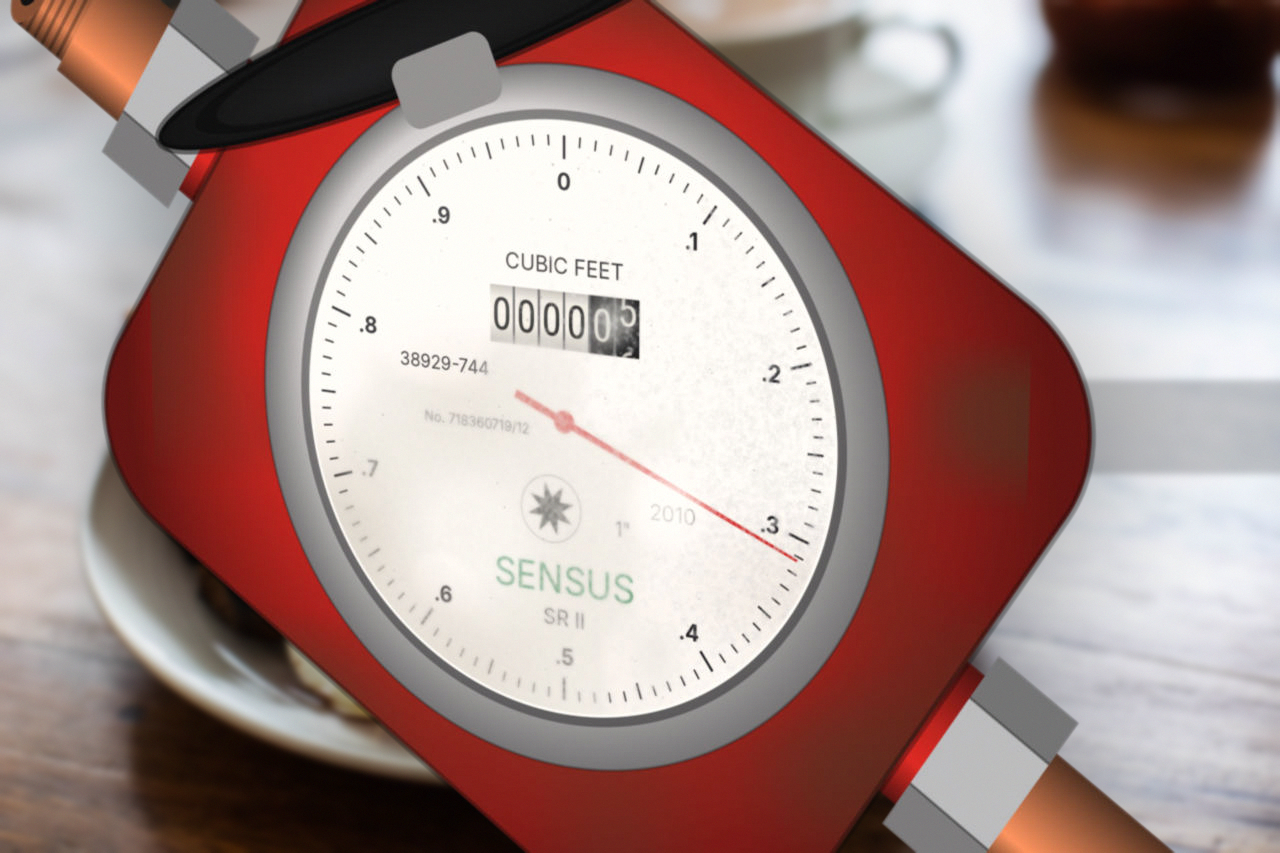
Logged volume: 5.31 ft³
